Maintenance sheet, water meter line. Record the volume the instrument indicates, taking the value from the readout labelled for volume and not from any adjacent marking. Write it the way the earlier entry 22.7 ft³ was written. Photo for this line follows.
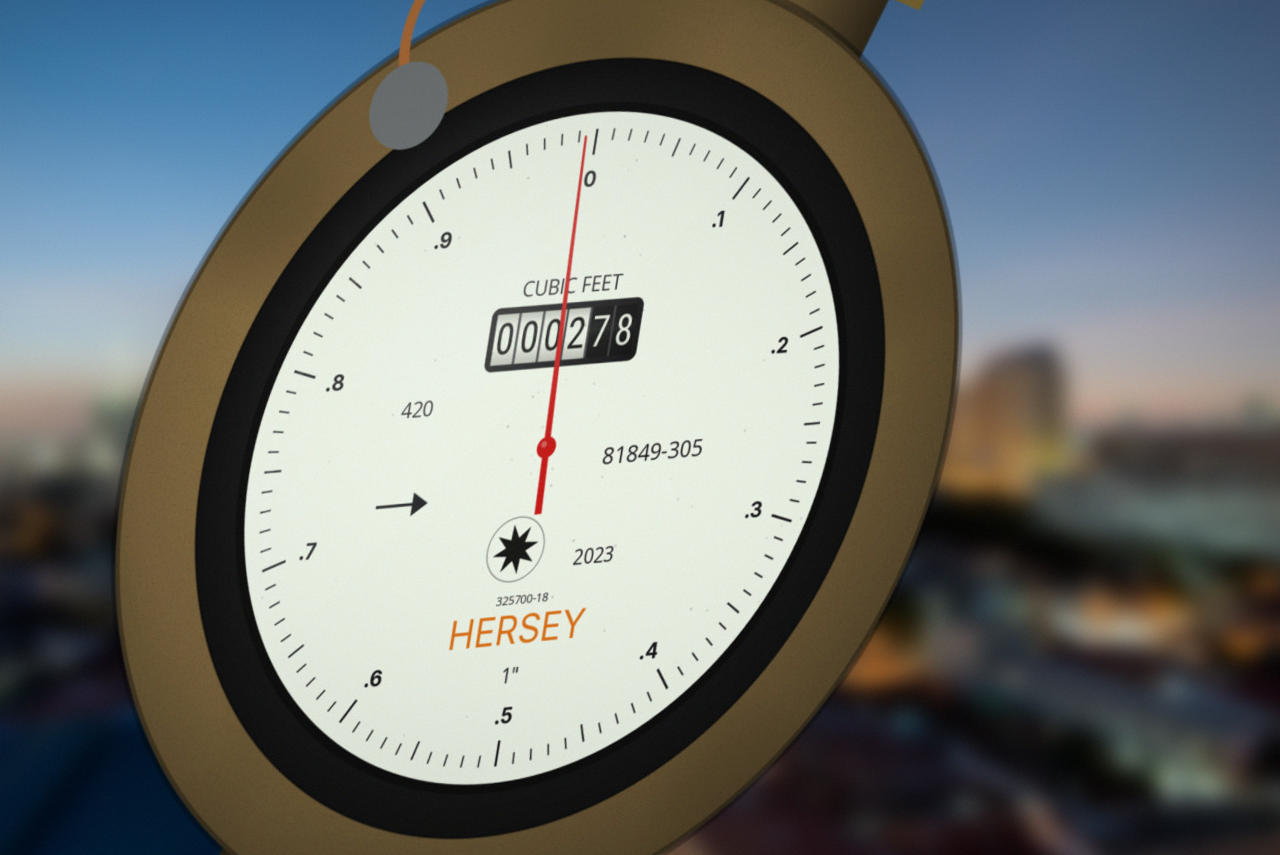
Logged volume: 277.99 ft³
